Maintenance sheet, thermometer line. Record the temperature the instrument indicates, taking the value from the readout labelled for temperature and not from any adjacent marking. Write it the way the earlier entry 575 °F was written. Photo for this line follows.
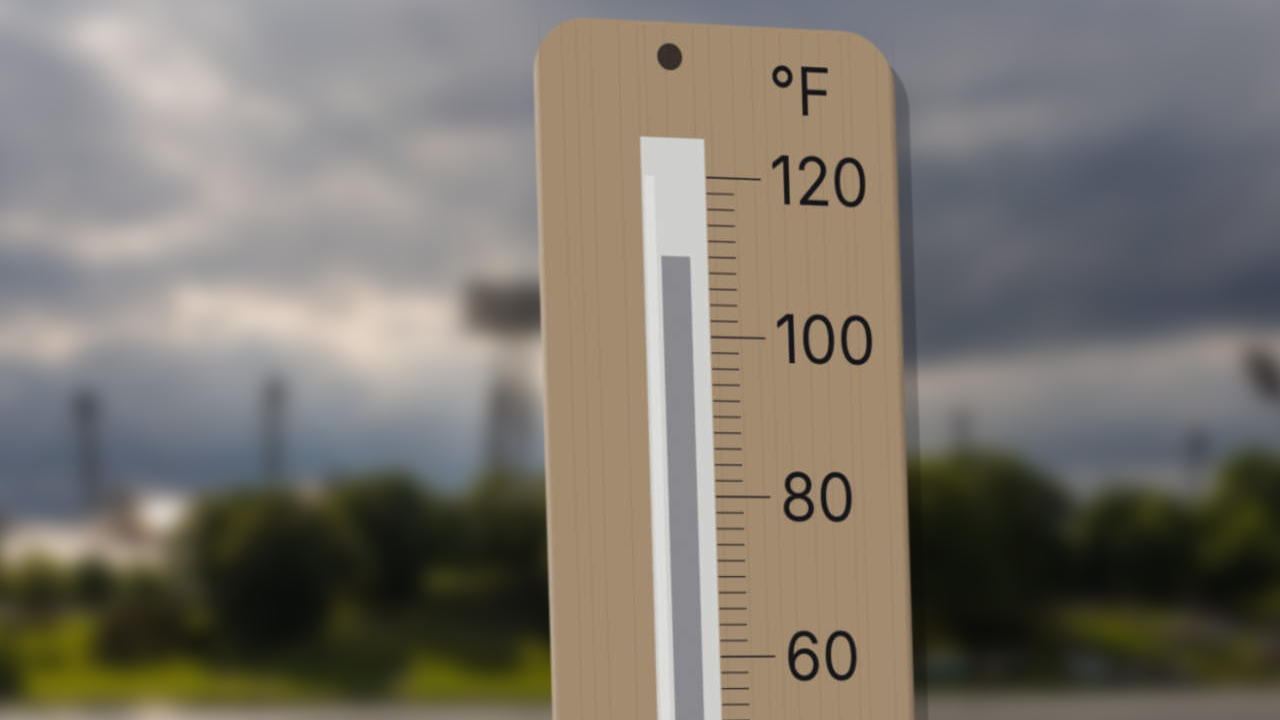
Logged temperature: 110 °F
